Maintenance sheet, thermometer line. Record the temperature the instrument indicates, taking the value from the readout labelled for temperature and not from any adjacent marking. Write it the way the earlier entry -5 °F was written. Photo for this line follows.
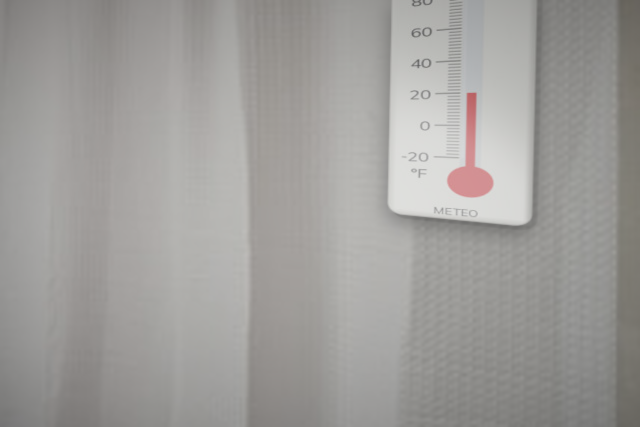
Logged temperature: 20 °F
